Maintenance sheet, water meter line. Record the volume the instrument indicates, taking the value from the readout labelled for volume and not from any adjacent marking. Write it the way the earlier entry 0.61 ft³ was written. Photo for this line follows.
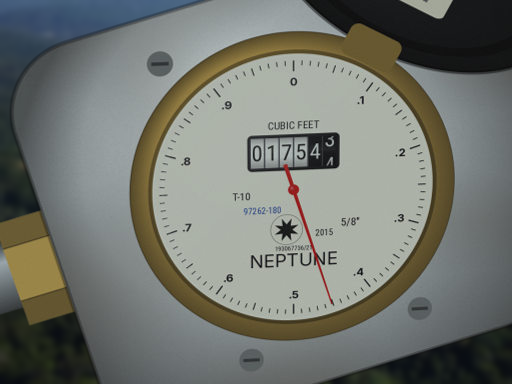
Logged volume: 17543.45 ft³
